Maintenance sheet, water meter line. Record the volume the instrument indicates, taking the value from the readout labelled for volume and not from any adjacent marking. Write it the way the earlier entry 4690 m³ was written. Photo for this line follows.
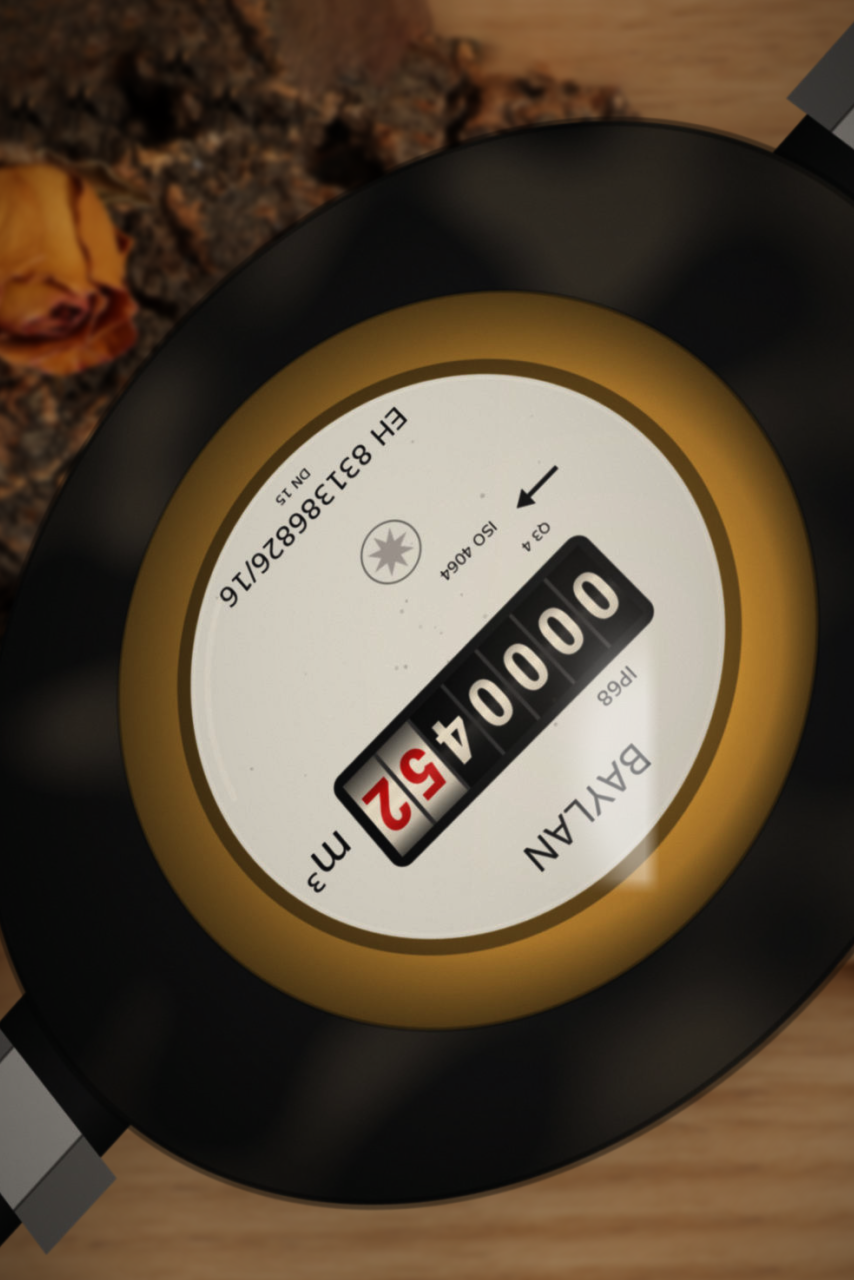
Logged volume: 4.52 m³
